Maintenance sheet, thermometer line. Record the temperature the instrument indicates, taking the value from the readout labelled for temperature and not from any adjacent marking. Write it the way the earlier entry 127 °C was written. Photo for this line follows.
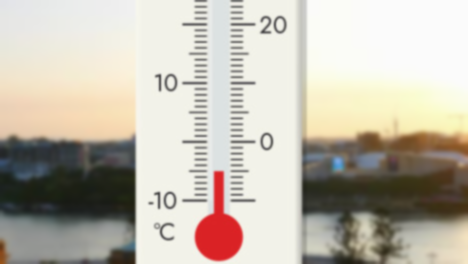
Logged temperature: -5 °C
